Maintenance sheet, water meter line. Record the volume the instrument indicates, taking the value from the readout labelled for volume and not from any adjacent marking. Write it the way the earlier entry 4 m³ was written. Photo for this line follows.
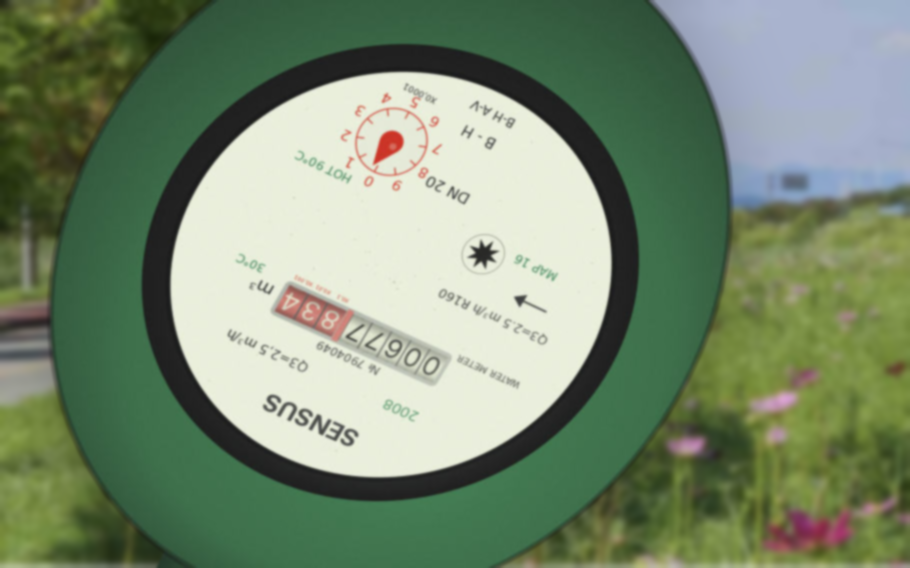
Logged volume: 677.8340 m³
